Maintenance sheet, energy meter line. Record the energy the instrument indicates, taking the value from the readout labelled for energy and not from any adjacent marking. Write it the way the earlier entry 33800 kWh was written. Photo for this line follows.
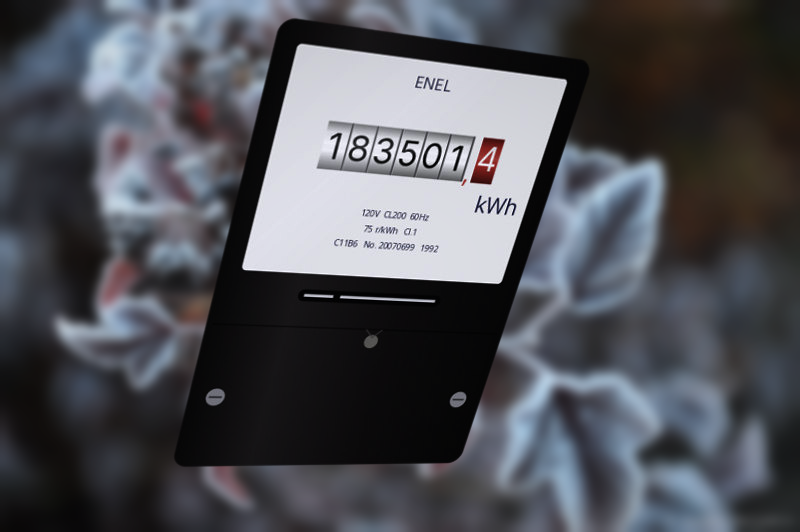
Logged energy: 183501.4 kWh
